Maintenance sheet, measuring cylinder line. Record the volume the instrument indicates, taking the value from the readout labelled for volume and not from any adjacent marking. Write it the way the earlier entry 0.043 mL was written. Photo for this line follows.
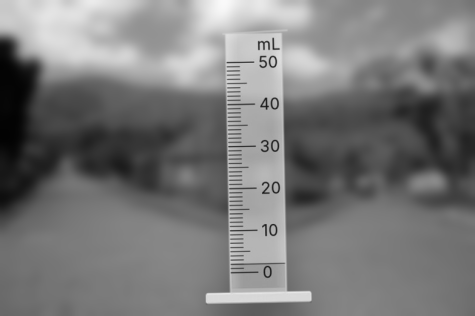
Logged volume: 2 mL
